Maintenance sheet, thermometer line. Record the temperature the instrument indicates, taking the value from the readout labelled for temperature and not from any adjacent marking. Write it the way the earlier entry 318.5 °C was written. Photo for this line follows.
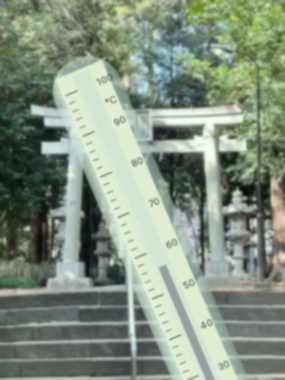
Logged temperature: 56 °C
